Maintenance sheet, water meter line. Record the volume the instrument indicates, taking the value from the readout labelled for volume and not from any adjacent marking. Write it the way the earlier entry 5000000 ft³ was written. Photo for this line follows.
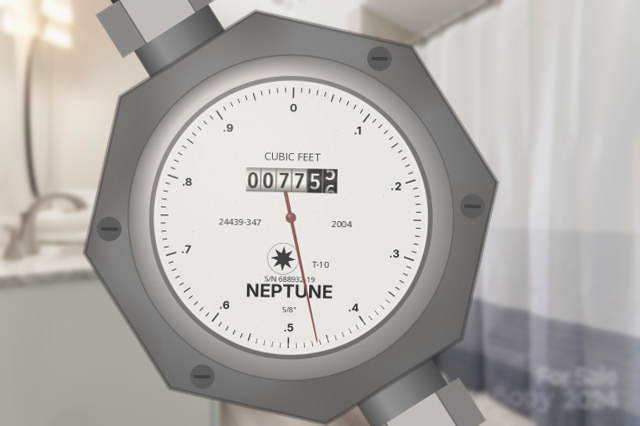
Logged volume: 7755.46 ft³
